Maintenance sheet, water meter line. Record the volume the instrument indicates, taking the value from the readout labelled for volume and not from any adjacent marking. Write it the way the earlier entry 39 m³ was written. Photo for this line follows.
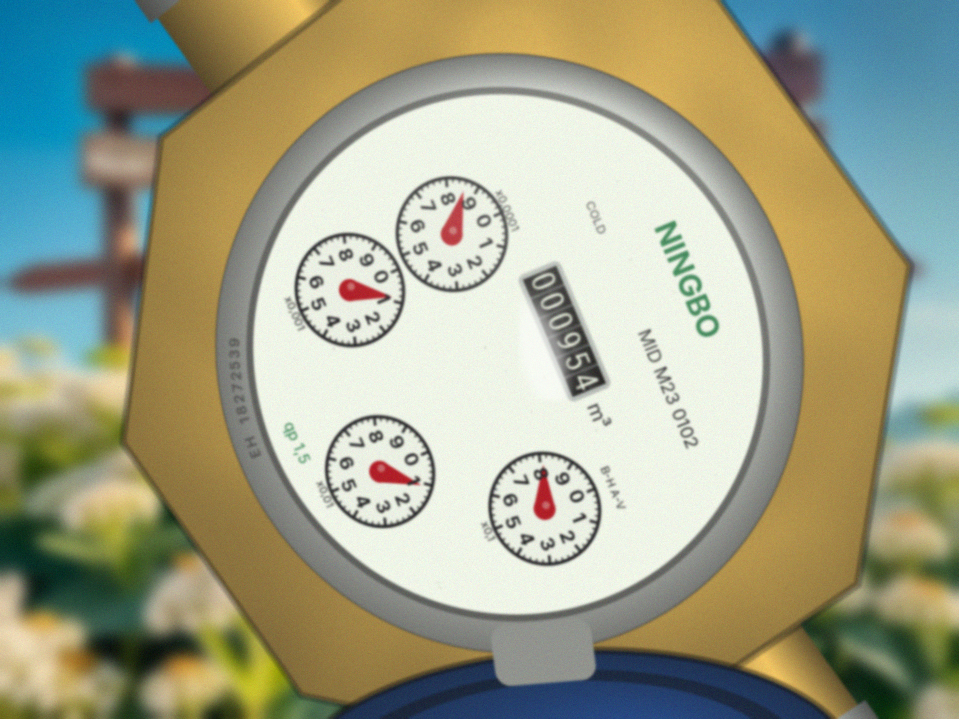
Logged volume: 954.8108 m³
